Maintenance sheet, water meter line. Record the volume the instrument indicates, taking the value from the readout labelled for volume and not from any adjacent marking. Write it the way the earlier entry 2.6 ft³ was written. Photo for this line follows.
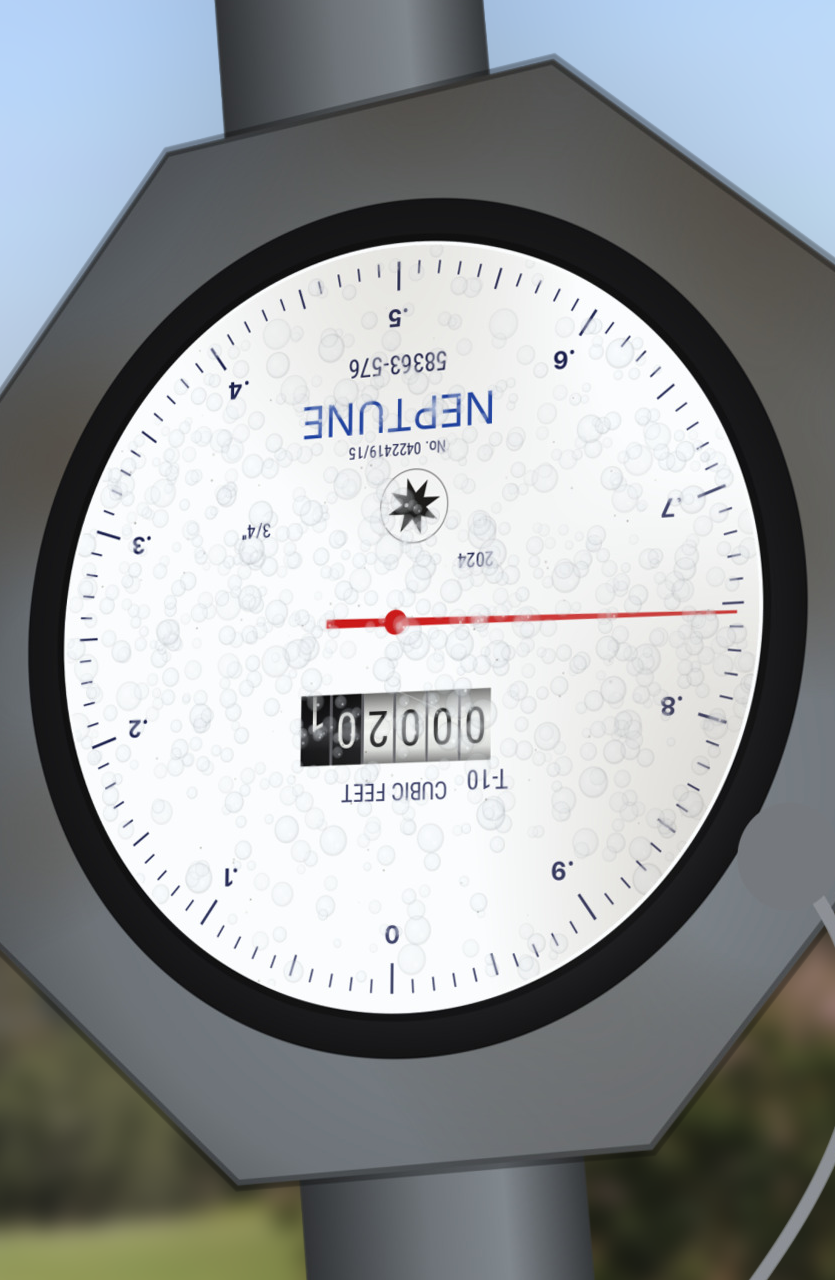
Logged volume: 200.75 ft³
